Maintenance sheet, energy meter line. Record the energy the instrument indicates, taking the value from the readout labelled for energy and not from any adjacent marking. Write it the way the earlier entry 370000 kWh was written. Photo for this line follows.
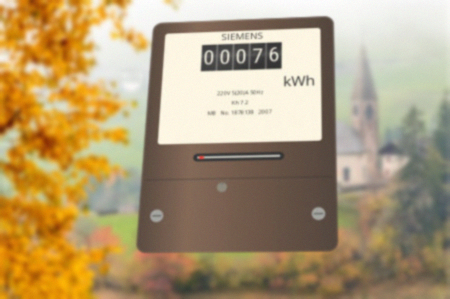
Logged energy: 76 kWh
